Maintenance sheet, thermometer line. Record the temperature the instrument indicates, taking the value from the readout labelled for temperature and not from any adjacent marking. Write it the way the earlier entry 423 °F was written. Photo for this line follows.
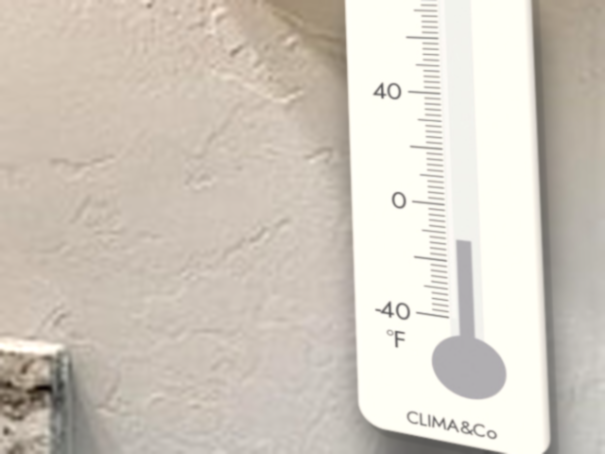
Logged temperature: -12 °F
